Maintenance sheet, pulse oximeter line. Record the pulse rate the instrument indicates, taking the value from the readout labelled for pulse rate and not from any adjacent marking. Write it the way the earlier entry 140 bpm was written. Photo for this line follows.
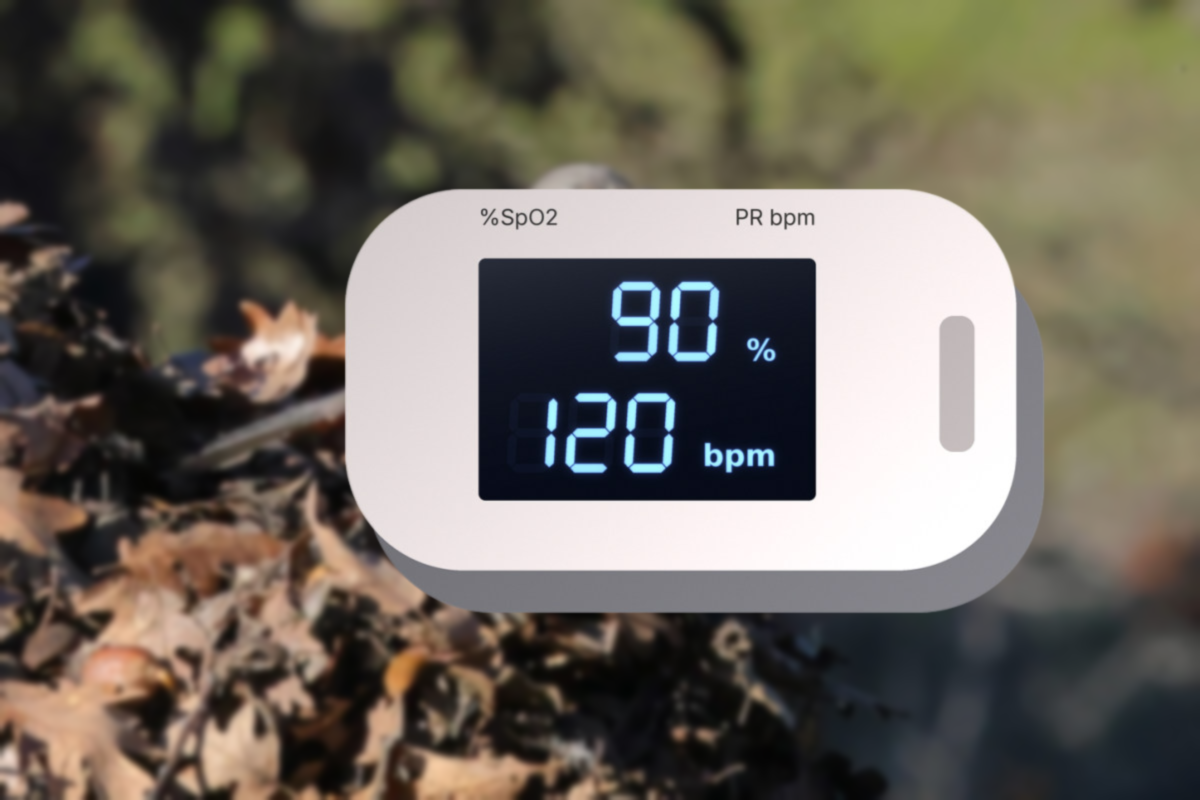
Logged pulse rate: 120 bpm
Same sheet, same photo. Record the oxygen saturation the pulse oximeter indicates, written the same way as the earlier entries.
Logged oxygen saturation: 90 %
